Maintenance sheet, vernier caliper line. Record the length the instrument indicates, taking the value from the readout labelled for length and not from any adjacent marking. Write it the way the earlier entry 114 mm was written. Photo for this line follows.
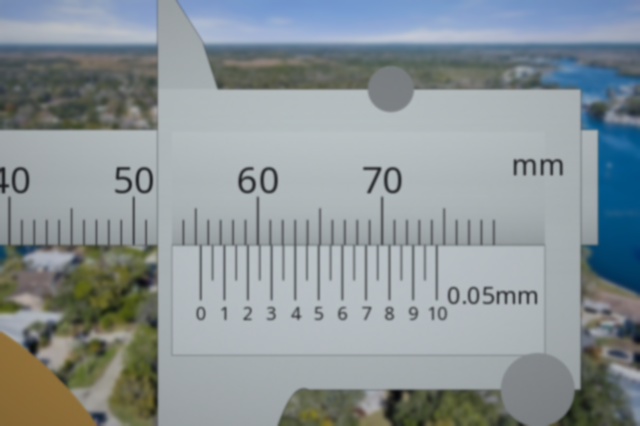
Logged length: 55.4 mm
